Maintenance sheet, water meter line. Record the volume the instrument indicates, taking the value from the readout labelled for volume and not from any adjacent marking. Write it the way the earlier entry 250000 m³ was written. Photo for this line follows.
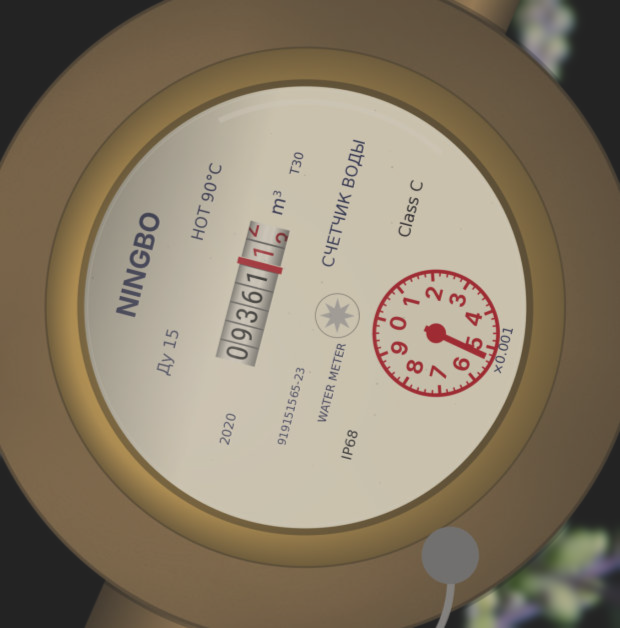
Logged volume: 9361.125 m³
